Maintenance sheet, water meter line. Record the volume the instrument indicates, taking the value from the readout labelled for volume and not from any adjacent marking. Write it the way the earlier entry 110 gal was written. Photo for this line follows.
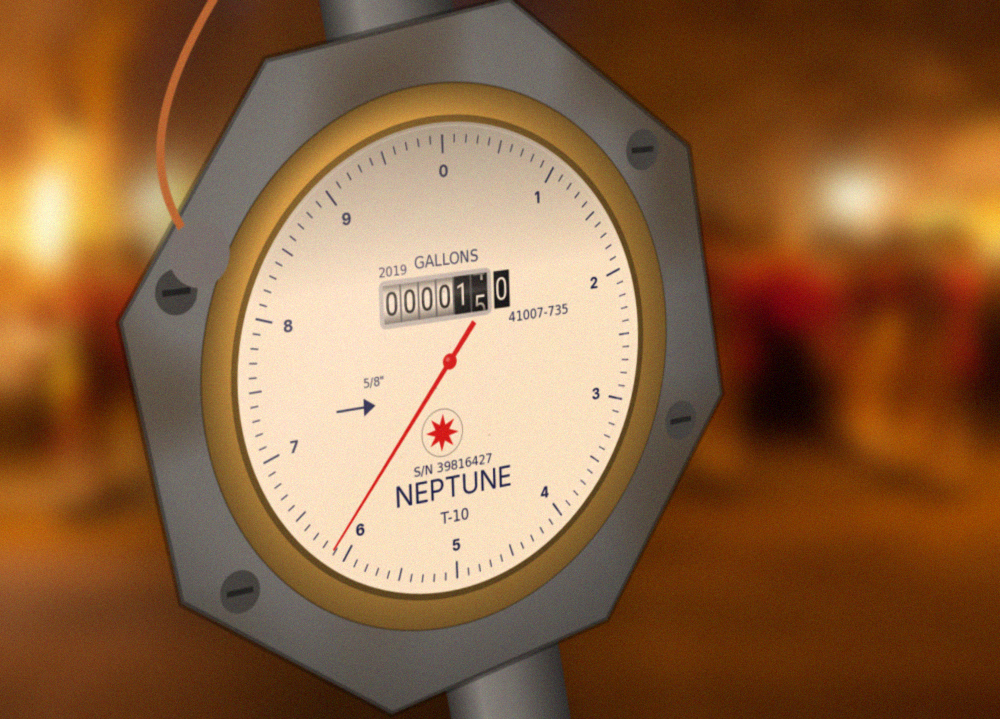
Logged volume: 146.1 gal
